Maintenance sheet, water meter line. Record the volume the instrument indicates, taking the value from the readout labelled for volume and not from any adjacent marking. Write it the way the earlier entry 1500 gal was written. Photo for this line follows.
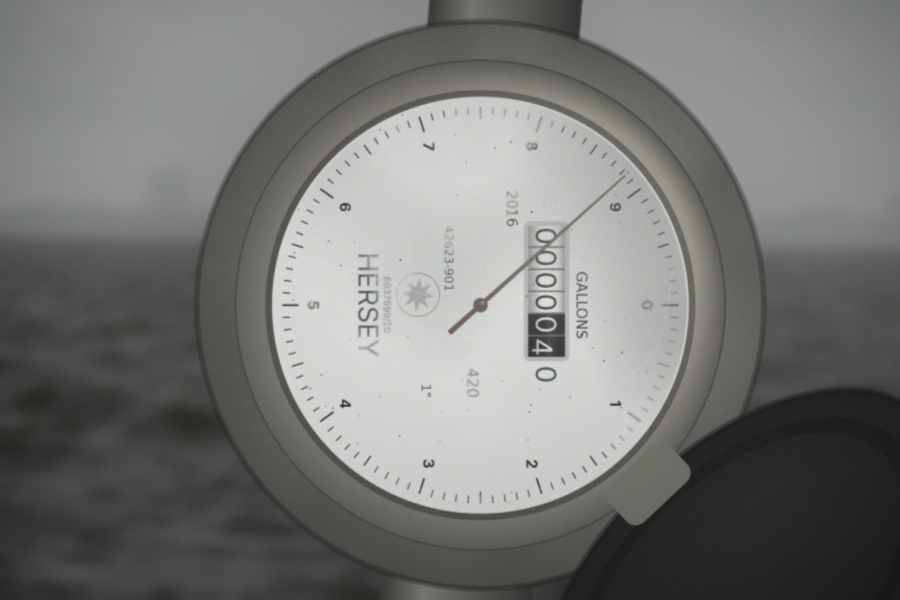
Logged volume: 38.8 gal
